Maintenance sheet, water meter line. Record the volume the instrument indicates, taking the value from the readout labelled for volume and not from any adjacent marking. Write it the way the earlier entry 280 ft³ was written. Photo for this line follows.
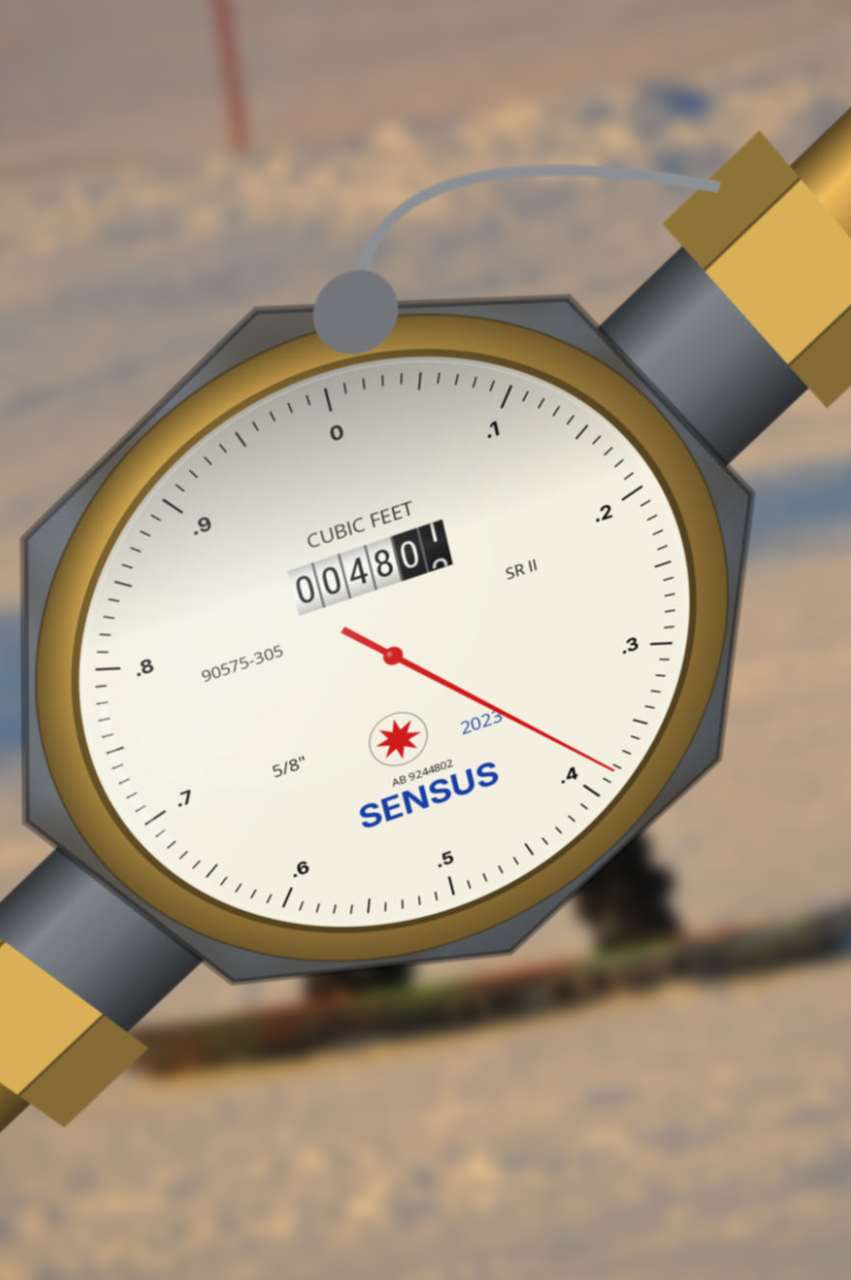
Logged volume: 4801.38 ft³
